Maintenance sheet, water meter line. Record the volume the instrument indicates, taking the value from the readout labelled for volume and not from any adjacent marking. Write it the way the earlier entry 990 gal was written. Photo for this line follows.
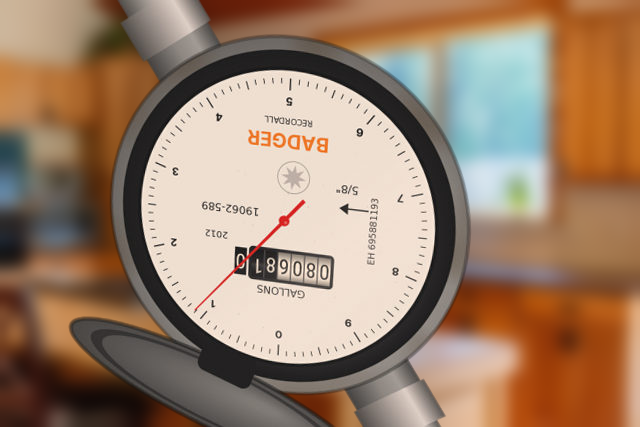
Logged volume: 806811.1 gal
